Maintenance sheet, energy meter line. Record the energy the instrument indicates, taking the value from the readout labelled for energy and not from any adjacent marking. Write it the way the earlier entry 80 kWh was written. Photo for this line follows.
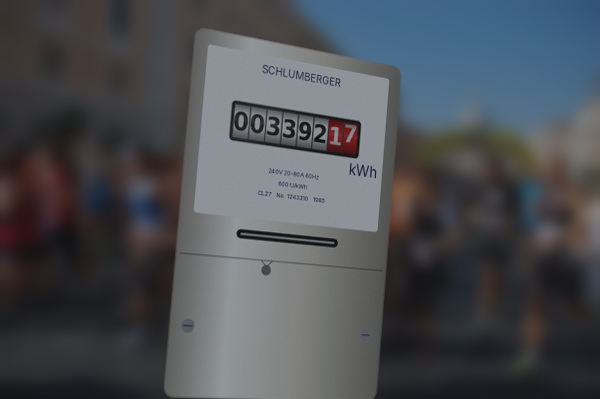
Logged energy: 3392.17 kWh
